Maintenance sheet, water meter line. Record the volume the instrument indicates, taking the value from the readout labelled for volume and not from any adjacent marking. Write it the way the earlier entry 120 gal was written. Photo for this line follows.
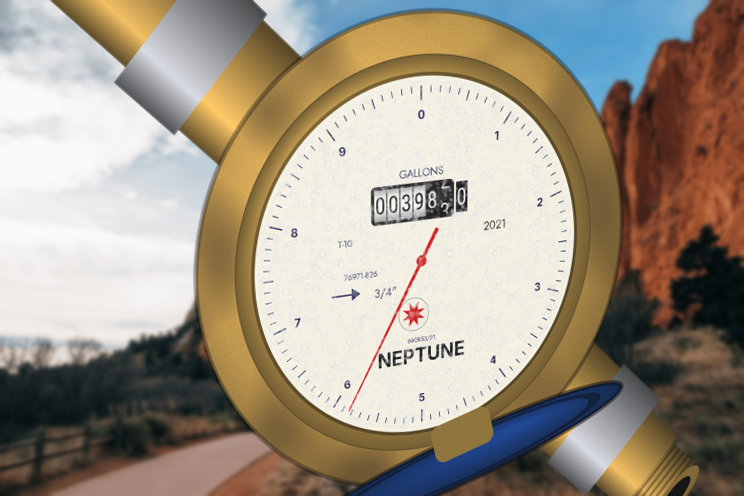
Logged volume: 39825.8 gal
